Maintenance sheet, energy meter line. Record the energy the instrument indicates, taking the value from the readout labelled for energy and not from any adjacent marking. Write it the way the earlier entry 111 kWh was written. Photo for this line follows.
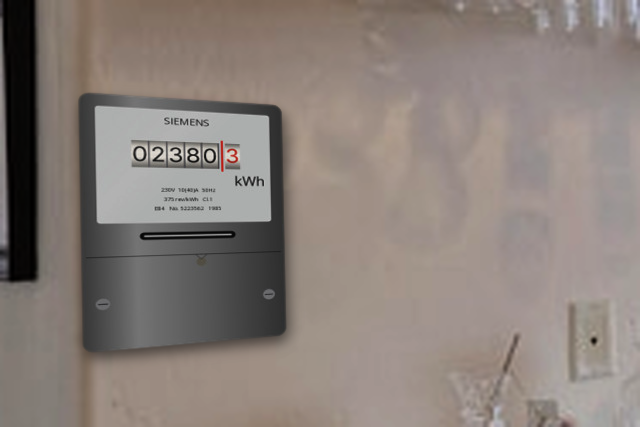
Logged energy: 2380.3 kWh
